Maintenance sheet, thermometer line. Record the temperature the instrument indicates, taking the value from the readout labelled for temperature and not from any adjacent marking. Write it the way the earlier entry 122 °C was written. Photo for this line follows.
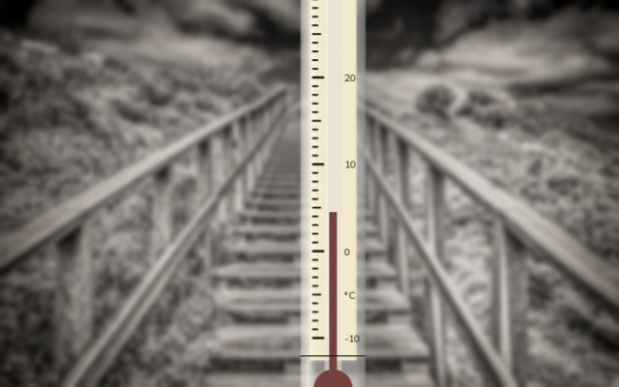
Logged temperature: 4.5 °C
